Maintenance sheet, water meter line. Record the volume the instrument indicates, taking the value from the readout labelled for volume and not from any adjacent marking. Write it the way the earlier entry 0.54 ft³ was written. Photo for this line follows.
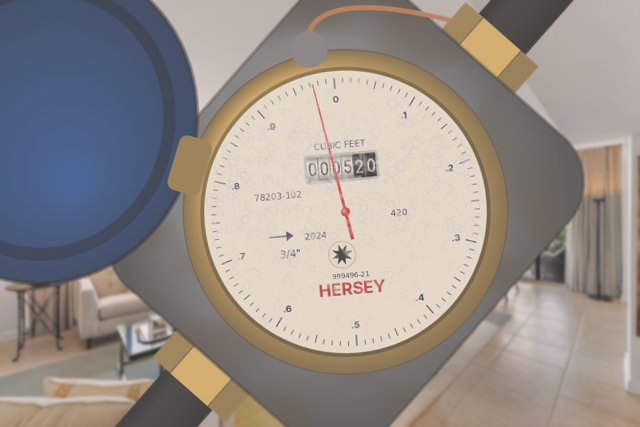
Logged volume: 519.97 ft³
